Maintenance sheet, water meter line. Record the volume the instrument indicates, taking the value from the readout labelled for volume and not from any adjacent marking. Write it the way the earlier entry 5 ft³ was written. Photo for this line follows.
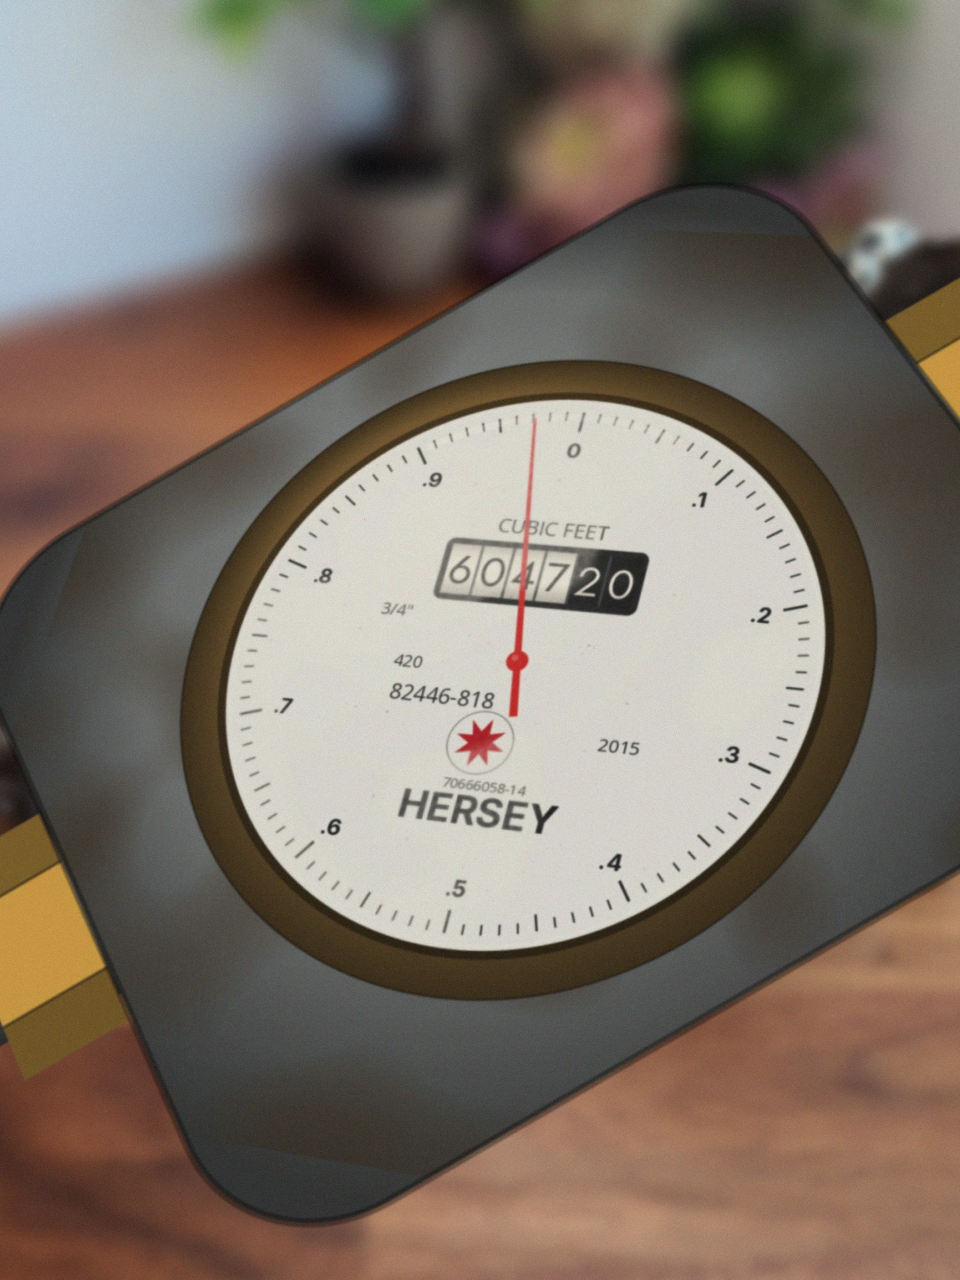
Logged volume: 604719.97 ft³
